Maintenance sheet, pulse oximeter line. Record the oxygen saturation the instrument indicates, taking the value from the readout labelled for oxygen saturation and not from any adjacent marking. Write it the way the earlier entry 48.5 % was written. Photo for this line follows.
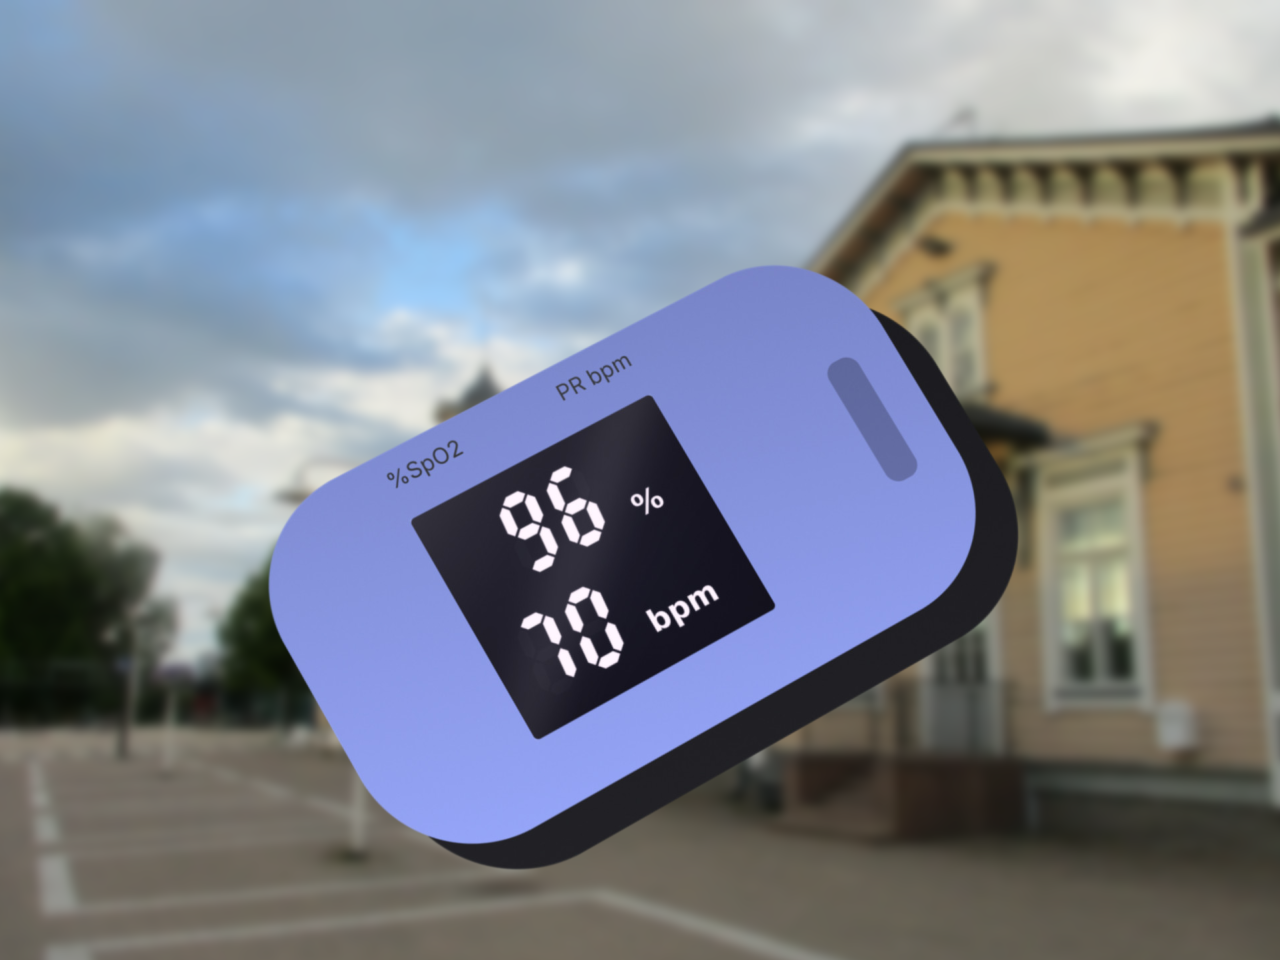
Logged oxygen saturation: 96 %
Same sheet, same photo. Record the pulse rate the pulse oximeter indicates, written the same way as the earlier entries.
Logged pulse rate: 70 bpm
